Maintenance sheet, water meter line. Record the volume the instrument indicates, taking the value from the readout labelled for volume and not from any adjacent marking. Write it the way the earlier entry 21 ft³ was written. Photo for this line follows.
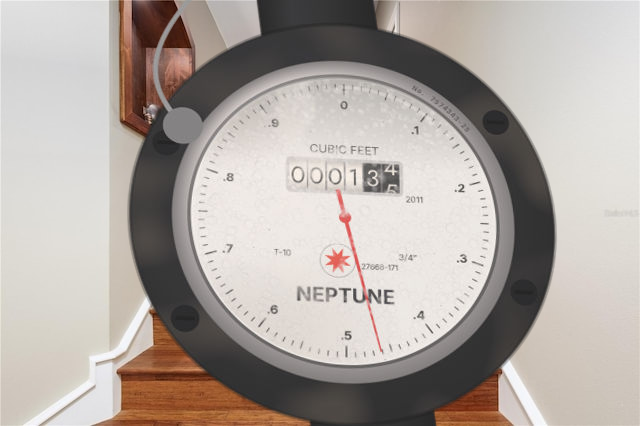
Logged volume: 134.46 ft³
